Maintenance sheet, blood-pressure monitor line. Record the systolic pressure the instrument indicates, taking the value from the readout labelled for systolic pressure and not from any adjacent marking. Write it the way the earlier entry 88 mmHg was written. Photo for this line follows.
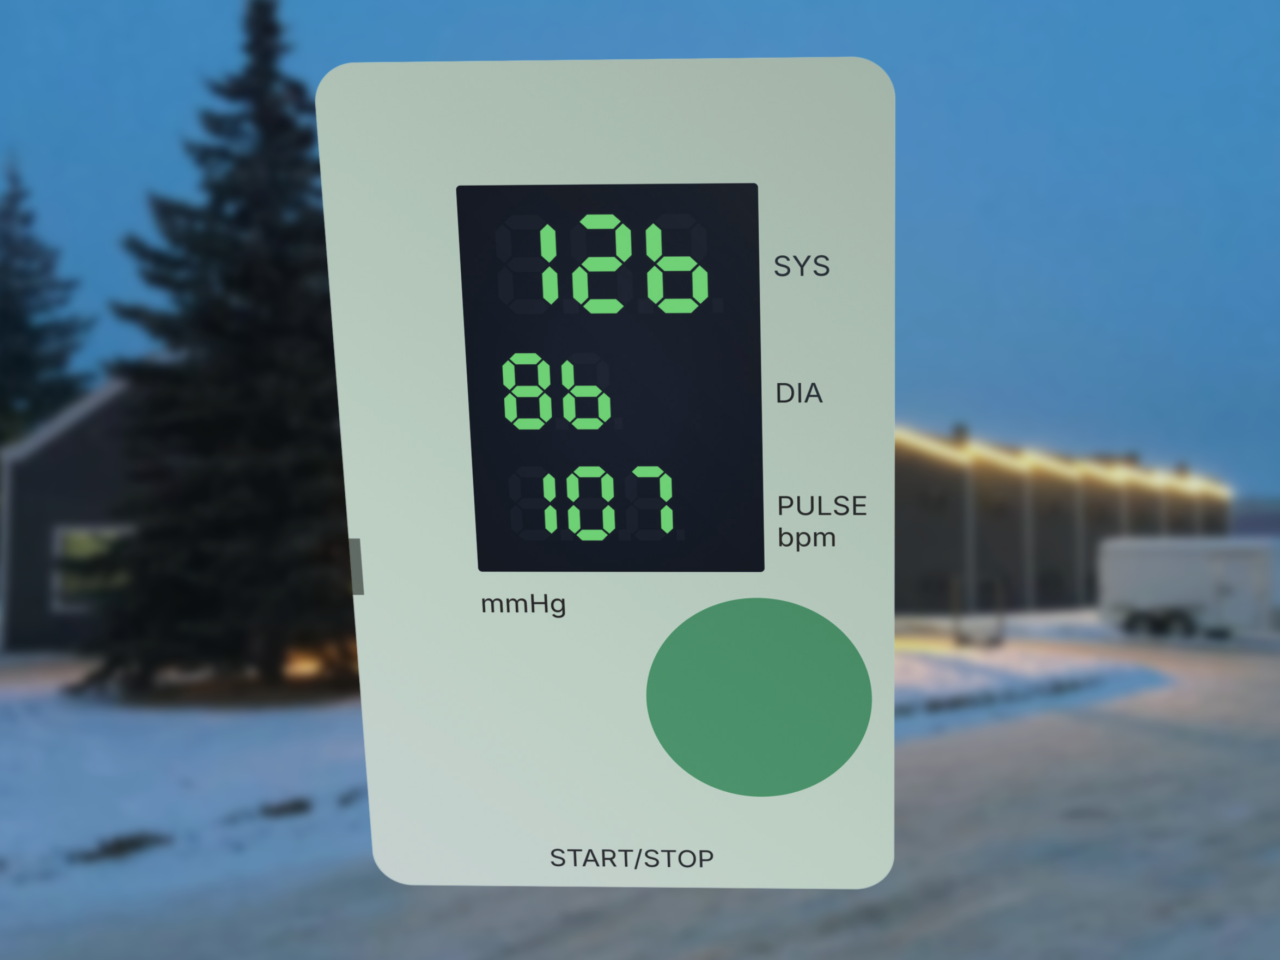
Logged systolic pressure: 126 mmHg
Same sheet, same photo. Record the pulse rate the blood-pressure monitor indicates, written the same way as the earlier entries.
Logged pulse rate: 107 bpm
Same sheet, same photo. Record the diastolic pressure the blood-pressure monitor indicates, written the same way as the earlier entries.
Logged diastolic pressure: 86 mmHg
